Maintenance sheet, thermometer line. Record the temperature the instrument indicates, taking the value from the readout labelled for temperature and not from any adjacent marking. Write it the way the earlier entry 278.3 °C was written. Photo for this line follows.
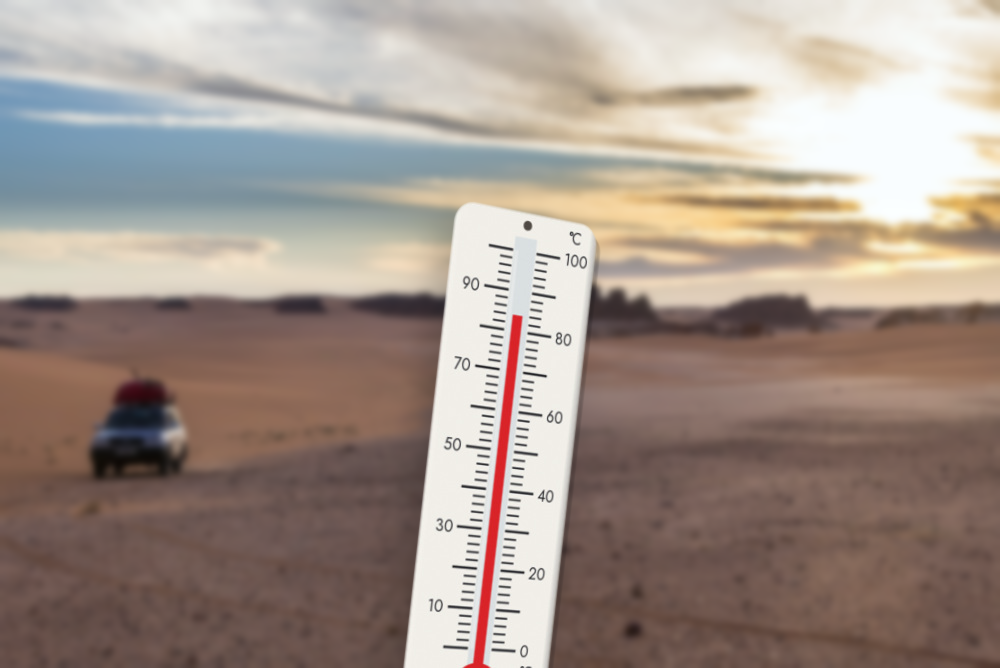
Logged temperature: 84 °C
